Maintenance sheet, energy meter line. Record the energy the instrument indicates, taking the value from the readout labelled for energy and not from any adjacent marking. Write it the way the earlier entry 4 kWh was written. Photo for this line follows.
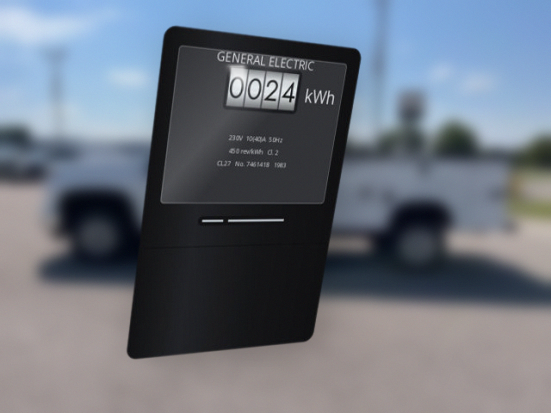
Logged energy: 24 kWh
